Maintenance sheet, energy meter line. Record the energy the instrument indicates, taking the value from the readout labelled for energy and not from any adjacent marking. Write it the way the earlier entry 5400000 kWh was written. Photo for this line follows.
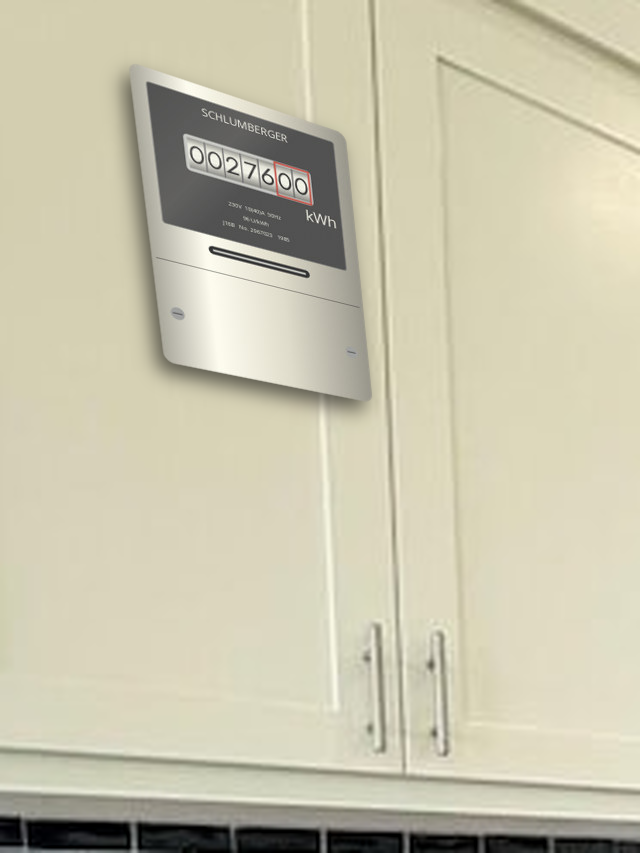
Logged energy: 276.00 kWh
